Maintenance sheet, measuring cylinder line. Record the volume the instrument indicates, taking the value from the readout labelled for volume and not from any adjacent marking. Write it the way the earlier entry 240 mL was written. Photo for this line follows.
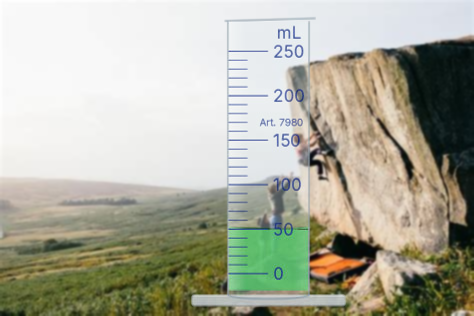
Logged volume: 50 mL
